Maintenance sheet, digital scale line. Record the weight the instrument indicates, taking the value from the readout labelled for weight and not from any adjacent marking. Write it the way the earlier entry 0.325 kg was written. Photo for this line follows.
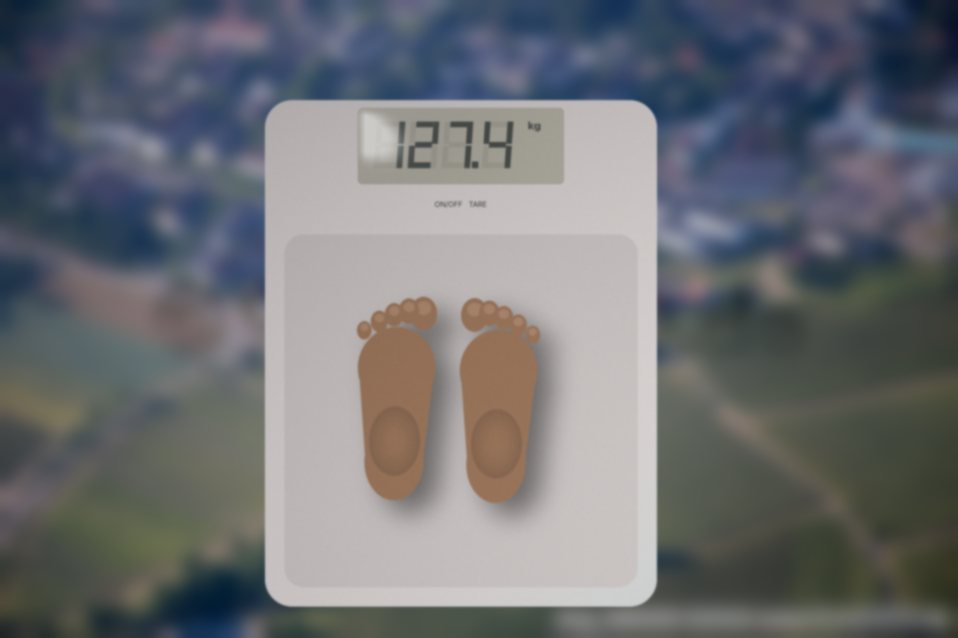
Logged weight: 127.4 kg
